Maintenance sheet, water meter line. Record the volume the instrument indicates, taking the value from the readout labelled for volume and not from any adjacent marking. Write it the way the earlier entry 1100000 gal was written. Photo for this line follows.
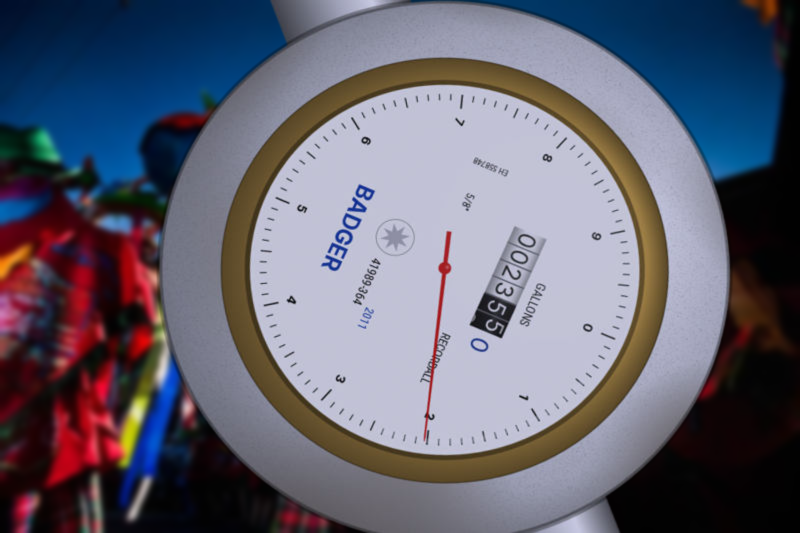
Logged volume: 23552.0 gal
